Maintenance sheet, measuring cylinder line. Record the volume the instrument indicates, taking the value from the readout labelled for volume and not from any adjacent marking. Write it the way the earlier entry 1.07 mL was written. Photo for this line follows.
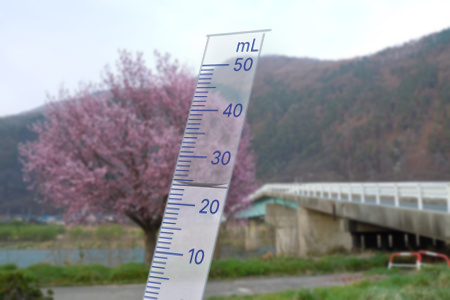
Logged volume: 24 mL
